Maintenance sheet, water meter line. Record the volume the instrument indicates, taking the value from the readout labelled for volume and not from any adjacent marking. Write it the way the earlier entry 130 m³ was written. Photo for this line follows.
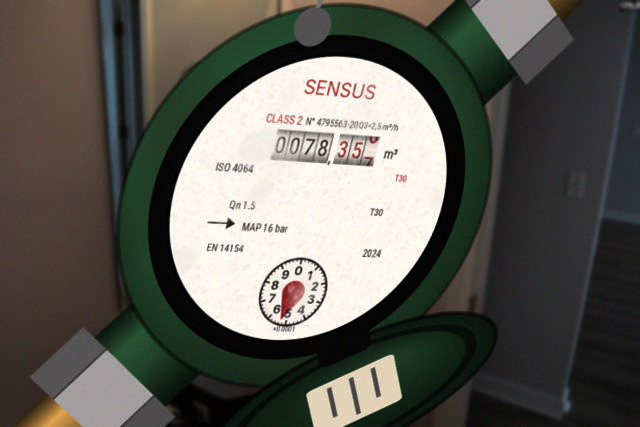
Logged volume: 78.3565 m³
